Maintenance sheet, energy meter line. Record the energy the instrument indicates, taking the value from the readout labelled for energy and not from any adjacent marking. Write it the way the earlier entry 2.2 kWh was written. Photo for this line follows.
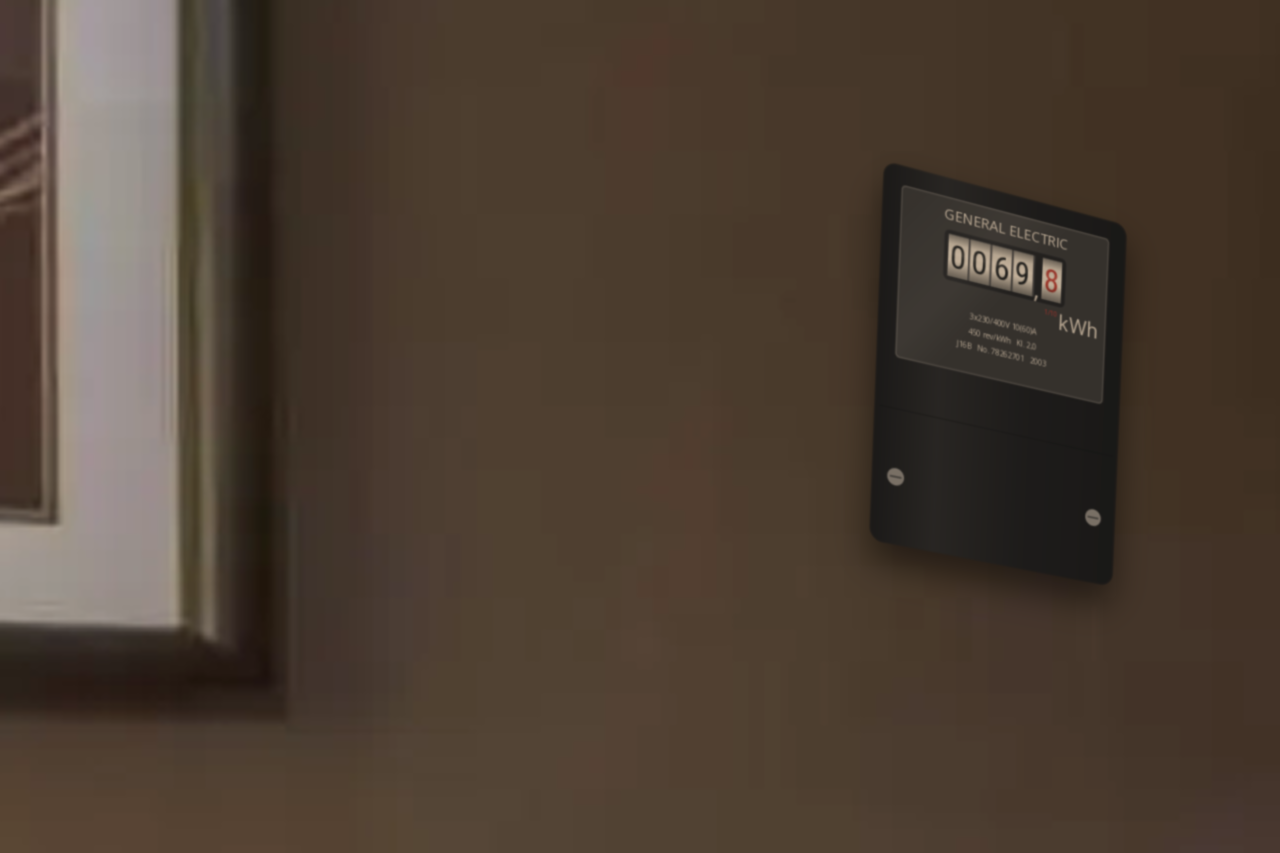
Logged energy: 69.8 kWh
